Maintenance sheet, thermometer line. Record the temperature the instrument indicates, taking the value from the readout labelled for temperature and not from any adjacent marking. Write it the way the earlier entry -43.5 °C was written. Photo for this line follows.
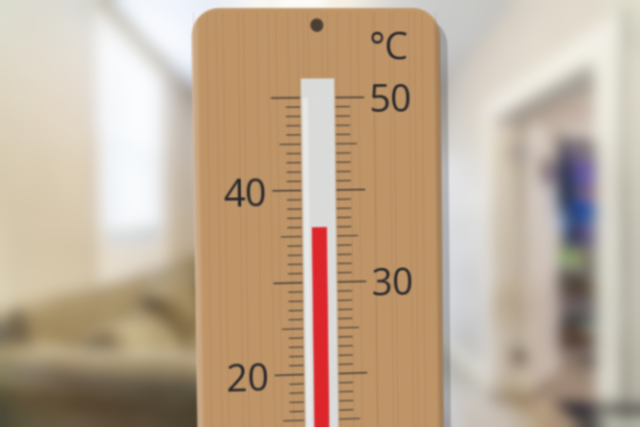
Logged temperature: 36 °C
